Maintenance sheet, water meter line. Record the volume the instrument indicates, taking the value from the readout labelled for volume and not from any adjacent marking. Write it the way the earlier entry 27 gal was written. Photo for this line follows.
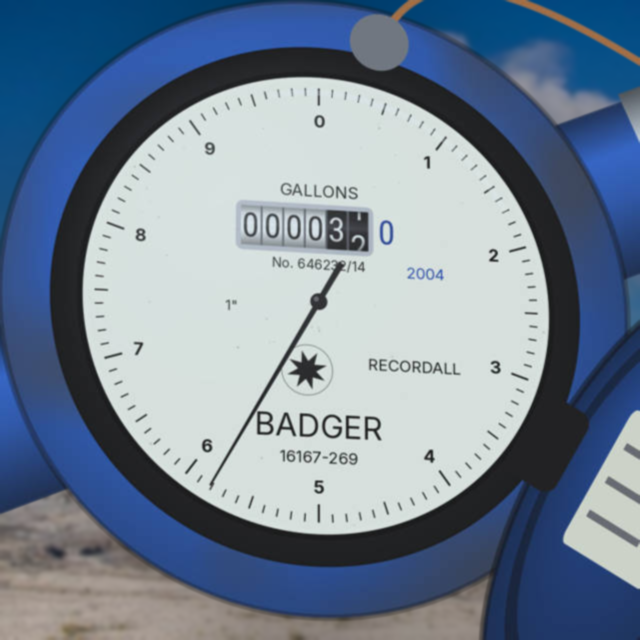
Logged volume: 315.8 gal
